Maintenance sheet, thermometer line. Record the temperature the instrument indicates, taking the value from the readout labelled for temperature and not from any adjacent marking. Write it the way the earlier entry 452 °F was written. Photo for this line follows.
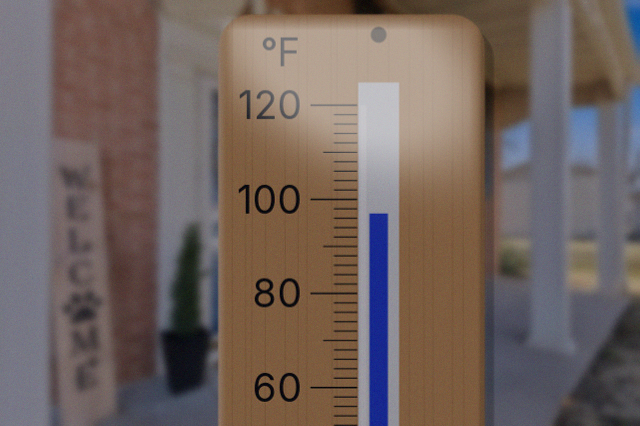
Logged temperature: 97 °F
